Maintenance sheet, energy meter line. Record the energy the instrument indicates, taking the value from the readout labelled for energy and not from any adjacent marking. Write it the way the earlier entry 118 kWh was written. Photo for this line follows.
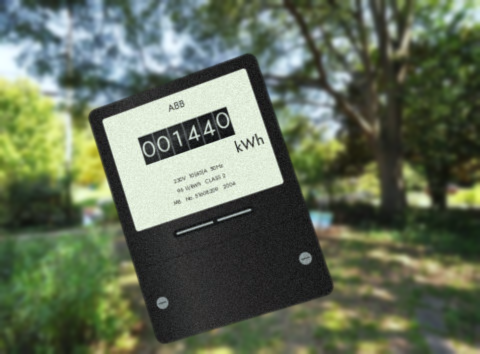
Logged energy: 1440 kWh
